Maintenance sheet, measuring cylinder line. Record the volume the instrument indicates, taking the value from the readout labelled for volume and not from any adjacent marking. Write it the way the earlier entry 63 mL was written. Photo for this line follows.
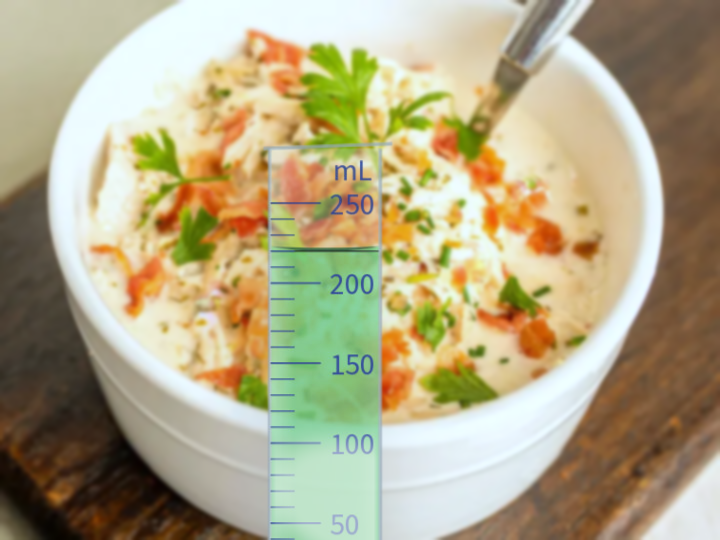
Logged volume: 220 mL
